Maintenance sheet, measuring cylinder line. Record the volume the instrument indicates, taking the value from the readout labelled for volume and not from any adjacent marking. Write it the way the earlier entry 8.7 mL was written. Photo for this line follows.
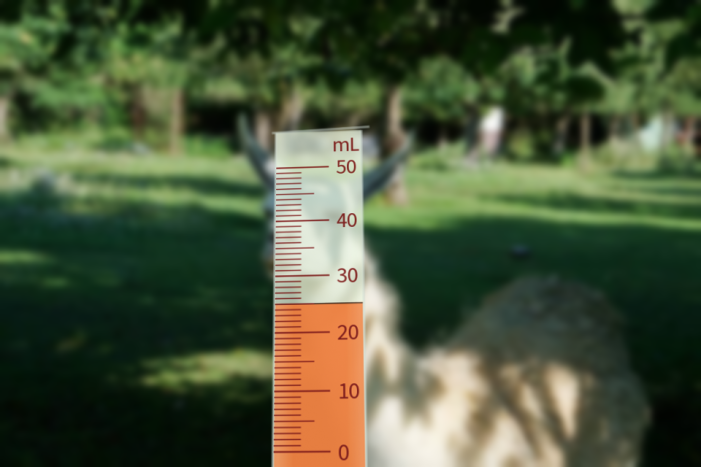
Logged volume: 25 mL
